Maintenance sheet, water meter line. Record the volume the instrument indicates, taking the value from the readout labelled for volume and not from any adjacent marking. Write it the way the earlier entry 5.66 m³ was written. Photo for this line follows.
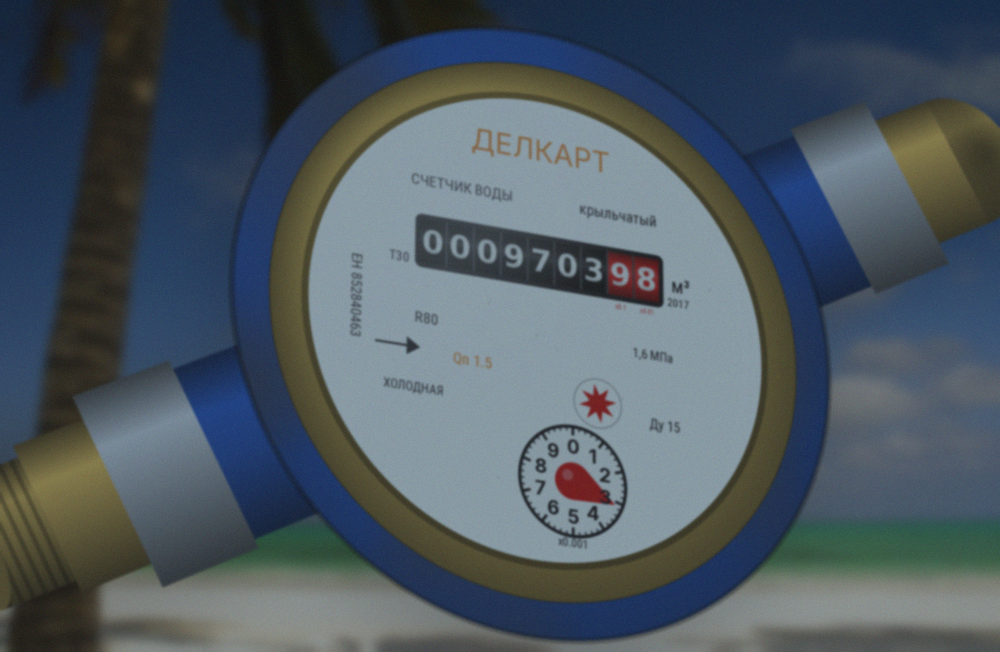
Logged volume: 9703.983 m³
